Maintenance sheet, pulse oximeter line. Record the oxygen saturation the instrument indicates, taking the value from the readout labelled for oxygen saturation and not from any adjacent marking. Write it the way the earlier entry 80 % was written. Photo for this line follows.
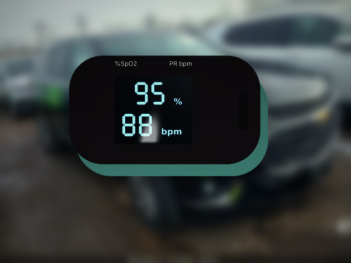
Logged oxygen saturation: 95 %
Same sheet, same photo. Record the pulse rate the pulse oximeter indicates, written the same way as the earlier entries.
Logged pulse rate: 88 bpm
